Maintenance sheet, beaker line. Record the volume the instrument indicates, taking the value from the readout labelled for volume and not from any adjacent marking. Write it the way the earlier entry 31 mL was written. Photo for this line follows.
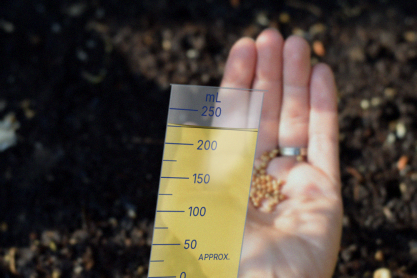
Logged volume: 225 mL
